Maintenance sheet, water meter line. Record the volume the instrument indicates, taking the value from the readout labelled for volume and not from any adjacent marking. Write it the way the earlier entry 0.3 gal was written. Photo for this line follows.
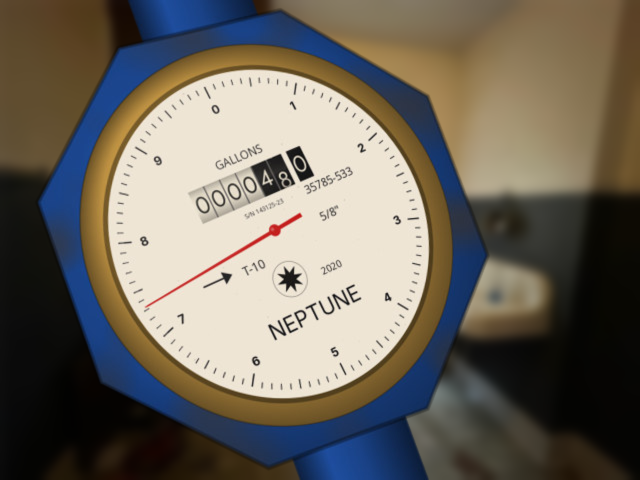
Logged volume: 477.3 gal
